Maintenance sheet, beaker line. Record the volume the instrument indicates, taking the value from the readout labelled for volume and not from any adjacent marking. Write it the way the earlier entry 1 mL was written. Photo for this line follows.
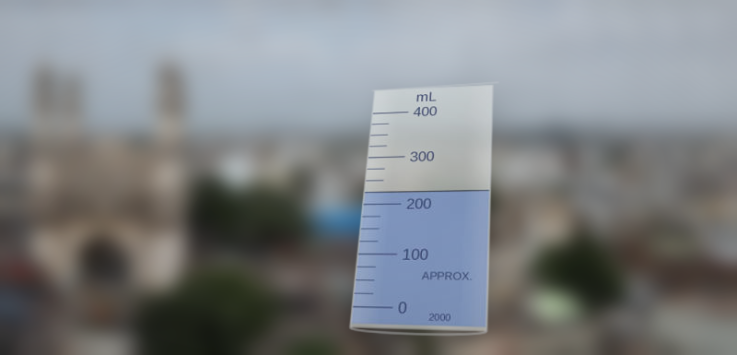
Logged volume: 225 mL
